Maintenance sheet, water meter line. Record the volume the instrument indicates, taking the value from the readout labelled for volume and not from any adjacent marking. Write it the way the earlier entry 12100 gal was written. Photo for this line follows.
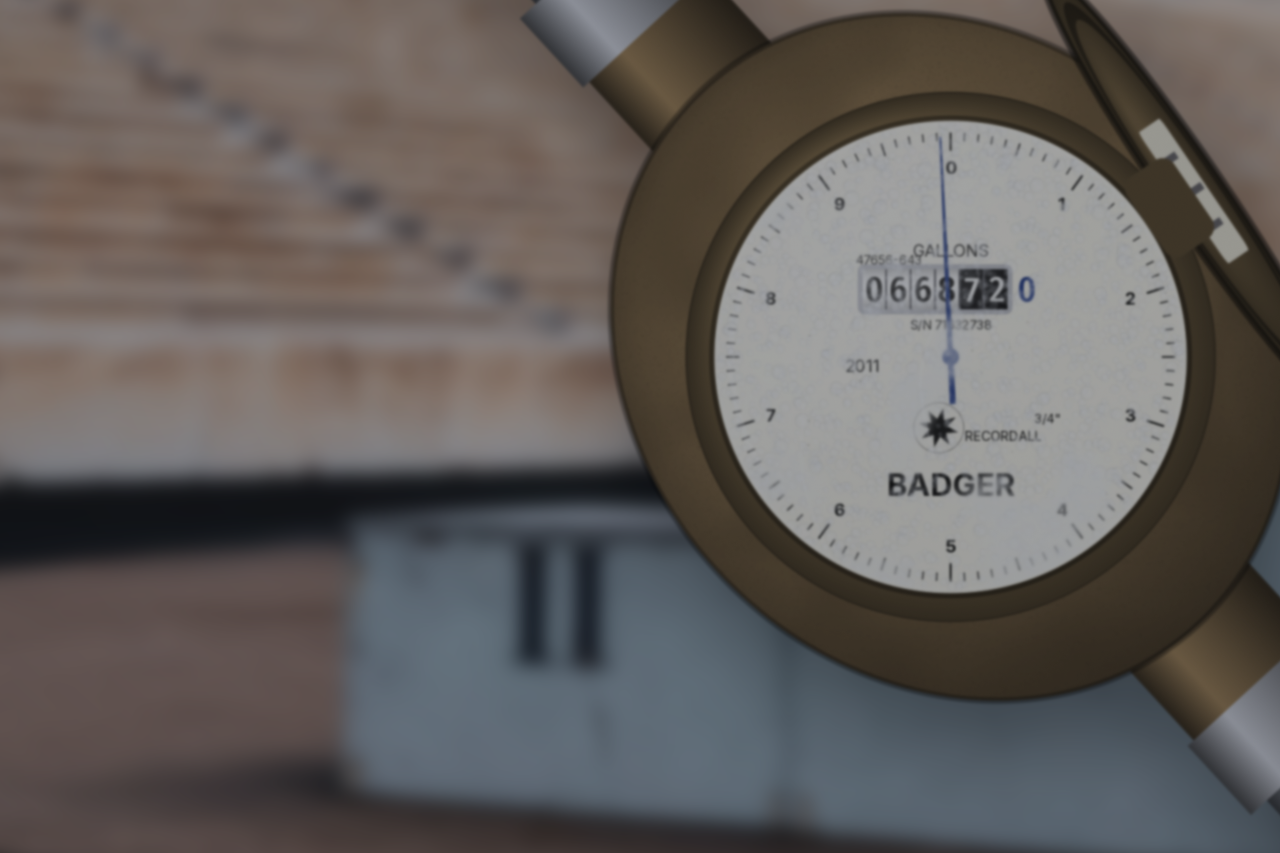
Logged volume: 668719.9 gal
